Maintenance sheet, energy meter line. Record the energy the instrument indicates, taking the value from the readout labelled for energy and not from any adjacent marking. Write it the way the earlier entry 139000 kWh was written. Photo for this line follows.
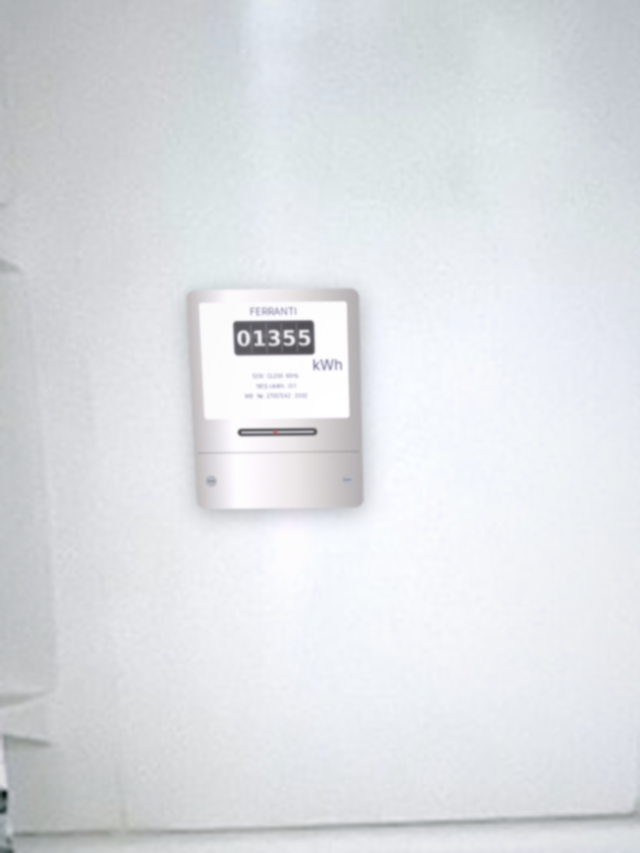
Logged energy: 1355 kWh
